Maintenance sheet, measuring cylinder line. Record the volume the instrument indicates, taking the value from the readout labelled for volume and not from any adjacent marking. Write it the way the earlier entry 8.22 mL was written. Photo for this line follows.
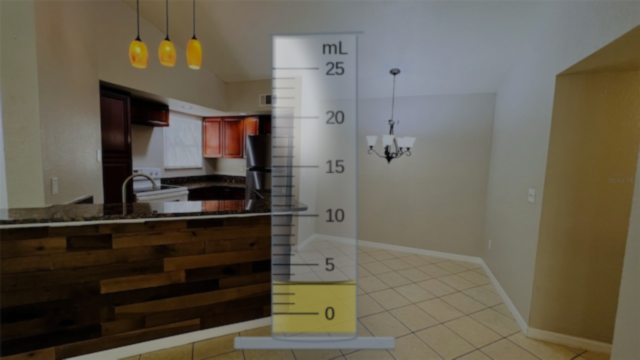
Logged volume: 3 mL
